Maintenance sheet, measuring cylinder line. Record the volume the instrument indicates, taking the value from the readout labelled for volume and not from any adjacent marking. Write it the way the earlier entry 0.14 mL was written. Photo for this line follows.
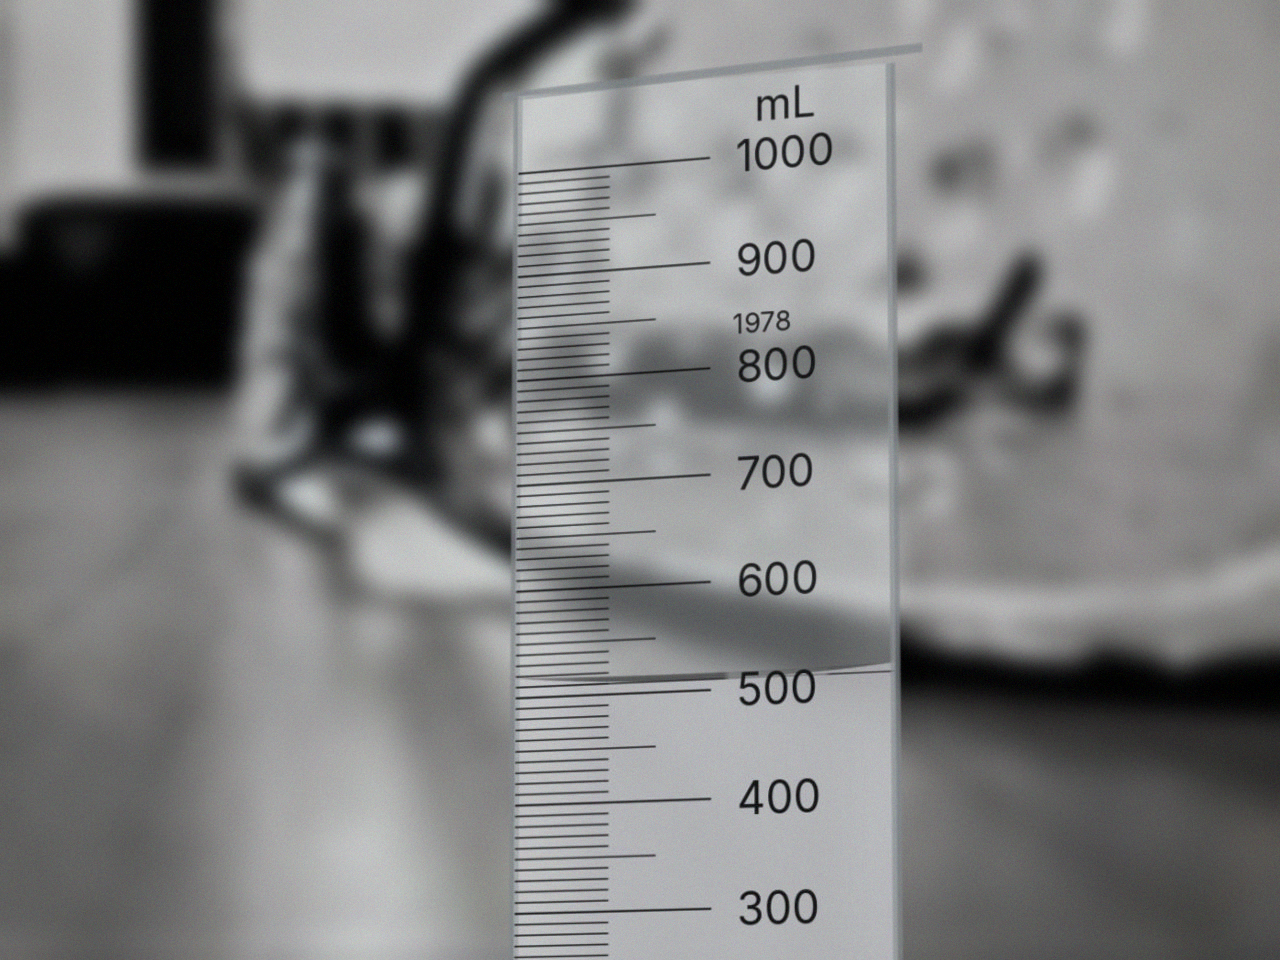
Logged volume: 510 mL
